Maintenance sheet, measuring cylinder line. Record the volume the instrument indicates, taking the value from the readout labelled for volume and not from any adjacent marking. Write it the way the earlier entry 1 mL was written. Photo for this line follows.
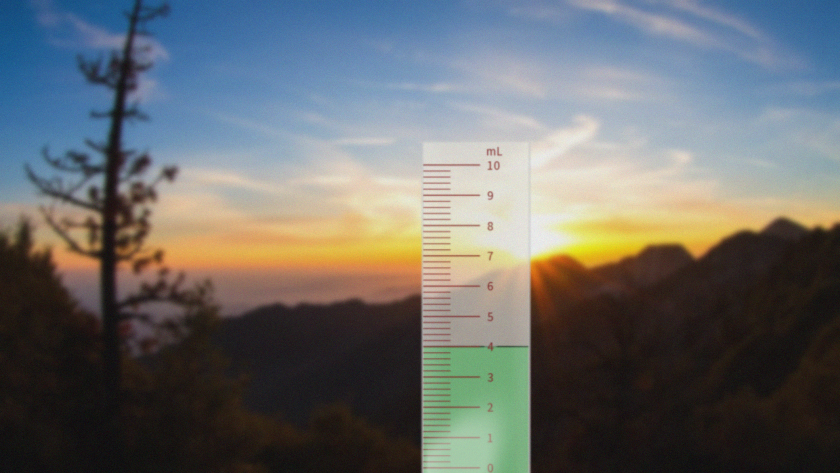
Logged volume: 4 mL
